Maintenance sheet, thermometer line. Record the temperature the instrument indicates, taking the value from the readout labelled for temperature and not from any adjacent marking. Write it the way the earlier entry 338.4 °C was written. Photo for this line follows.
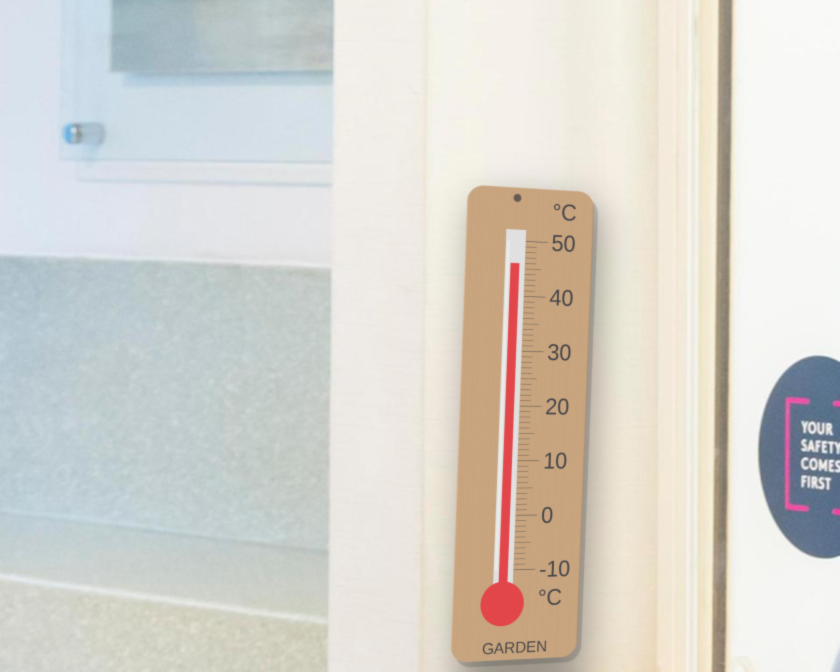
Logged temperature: 46 °C
